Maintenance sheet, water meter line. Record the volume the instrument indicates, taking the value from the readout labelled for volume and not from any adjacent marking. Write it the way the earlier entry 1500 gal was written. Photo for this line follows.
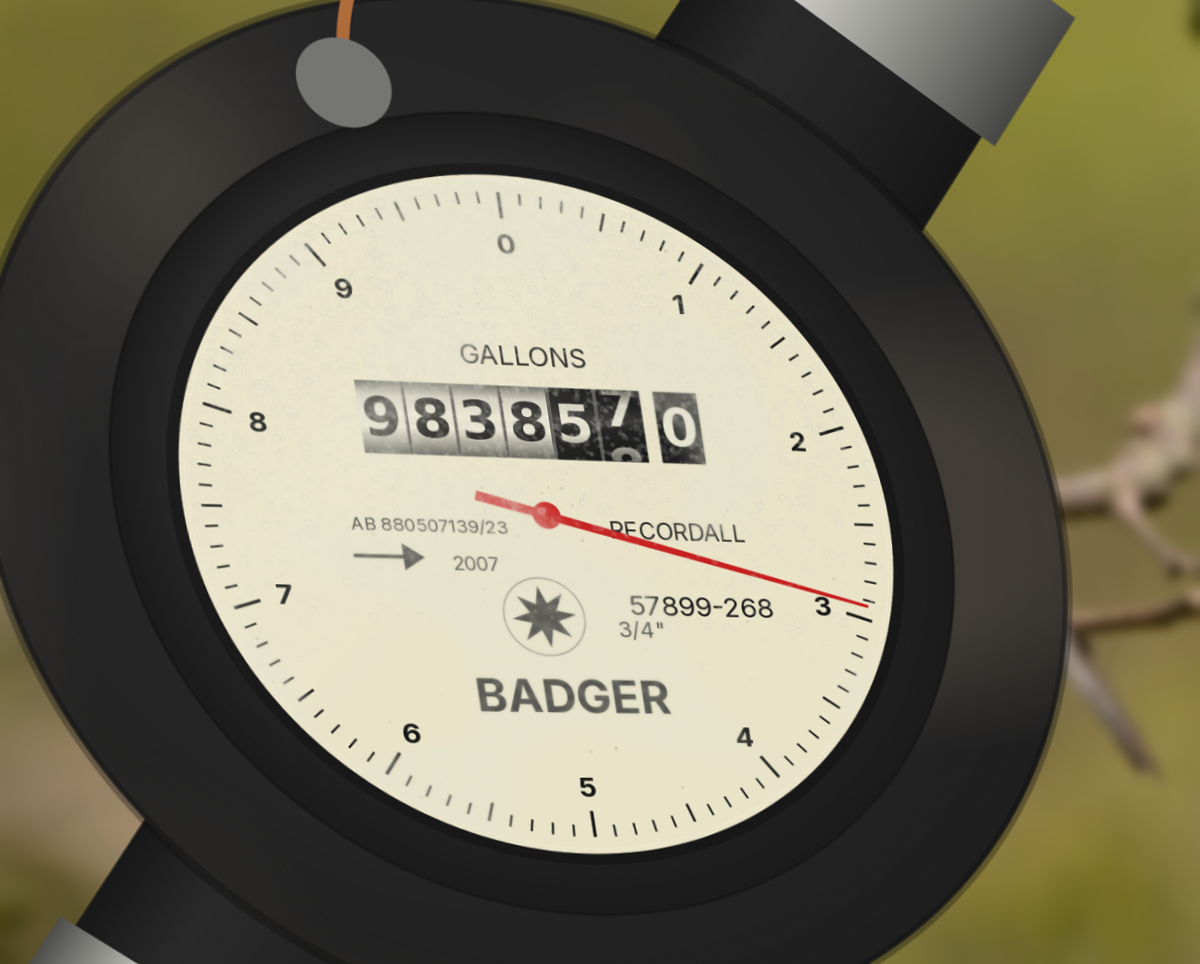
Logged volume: 9838572.9 gal
